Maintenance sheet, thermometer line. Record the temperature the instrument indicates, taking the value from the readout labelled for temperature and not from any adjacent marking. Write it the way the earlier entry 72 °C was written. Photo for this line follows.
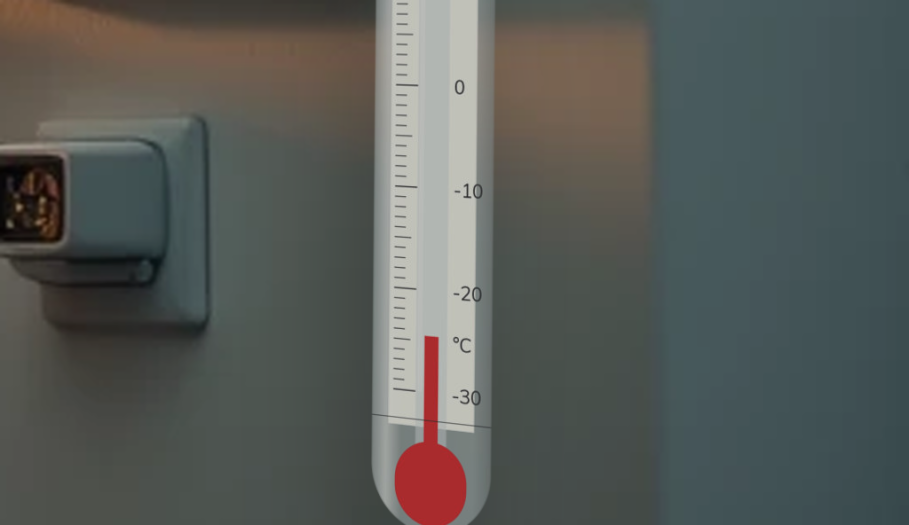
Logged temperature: -24.5 °C
